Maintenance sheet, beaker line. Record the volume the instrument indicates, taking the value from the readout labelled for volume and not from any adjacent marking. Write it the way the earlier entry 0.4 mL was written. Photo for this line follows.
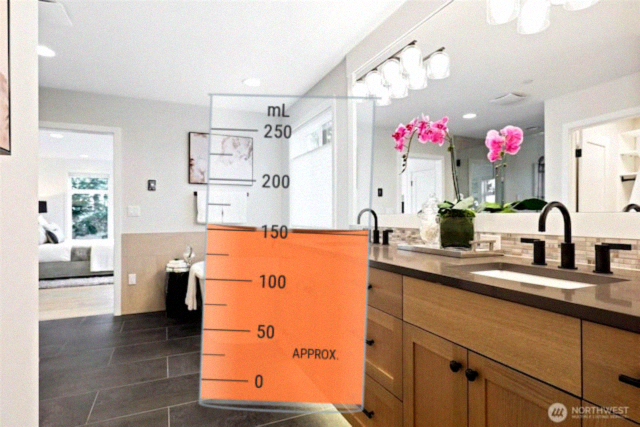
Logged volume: 150 mL
